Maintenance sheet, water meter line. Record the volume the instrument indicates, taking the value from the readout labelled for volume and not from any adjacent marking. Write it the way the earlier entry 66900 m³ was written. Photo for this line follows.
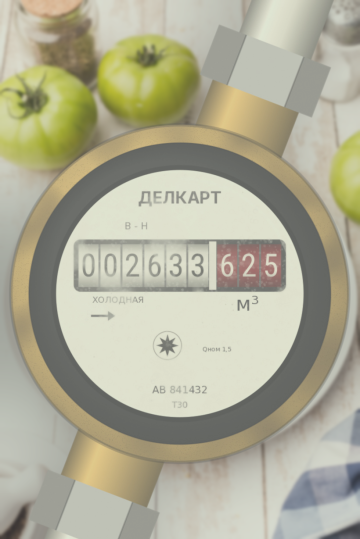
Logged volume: 2633.625 m³
